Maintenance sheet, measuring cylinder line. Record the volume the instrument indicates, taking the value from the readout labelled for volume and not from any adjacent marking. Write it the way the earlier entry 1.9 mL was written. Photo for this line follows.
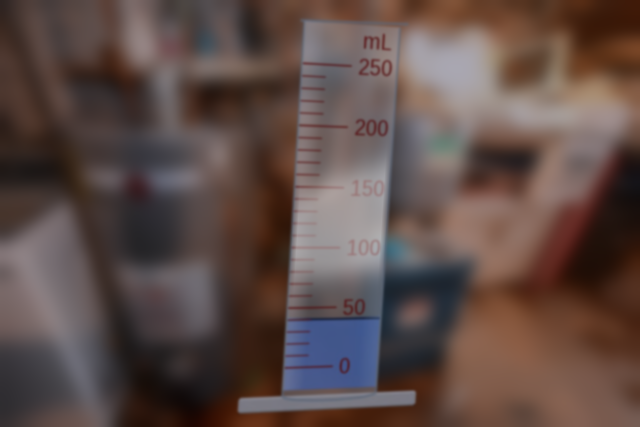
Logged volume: 40 mL
